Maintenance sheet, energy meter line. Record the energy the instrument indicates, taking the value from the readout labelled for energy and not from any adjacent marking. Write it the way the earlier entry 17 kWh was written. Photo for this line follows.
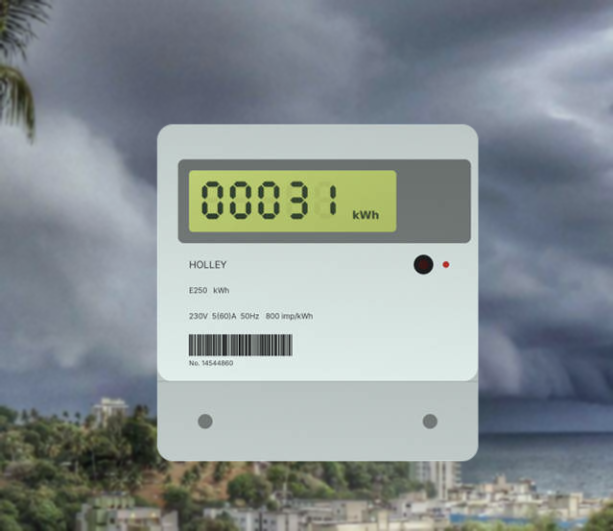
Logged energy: 31 kWh
